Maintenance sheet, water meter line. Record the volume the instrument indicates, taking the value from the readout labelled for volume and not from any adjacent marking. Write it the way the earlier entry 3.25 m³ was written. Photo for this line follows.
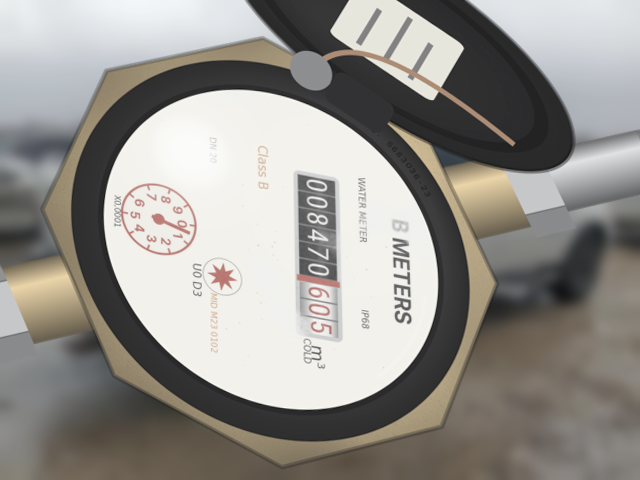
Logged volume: 8470.6050 m³
